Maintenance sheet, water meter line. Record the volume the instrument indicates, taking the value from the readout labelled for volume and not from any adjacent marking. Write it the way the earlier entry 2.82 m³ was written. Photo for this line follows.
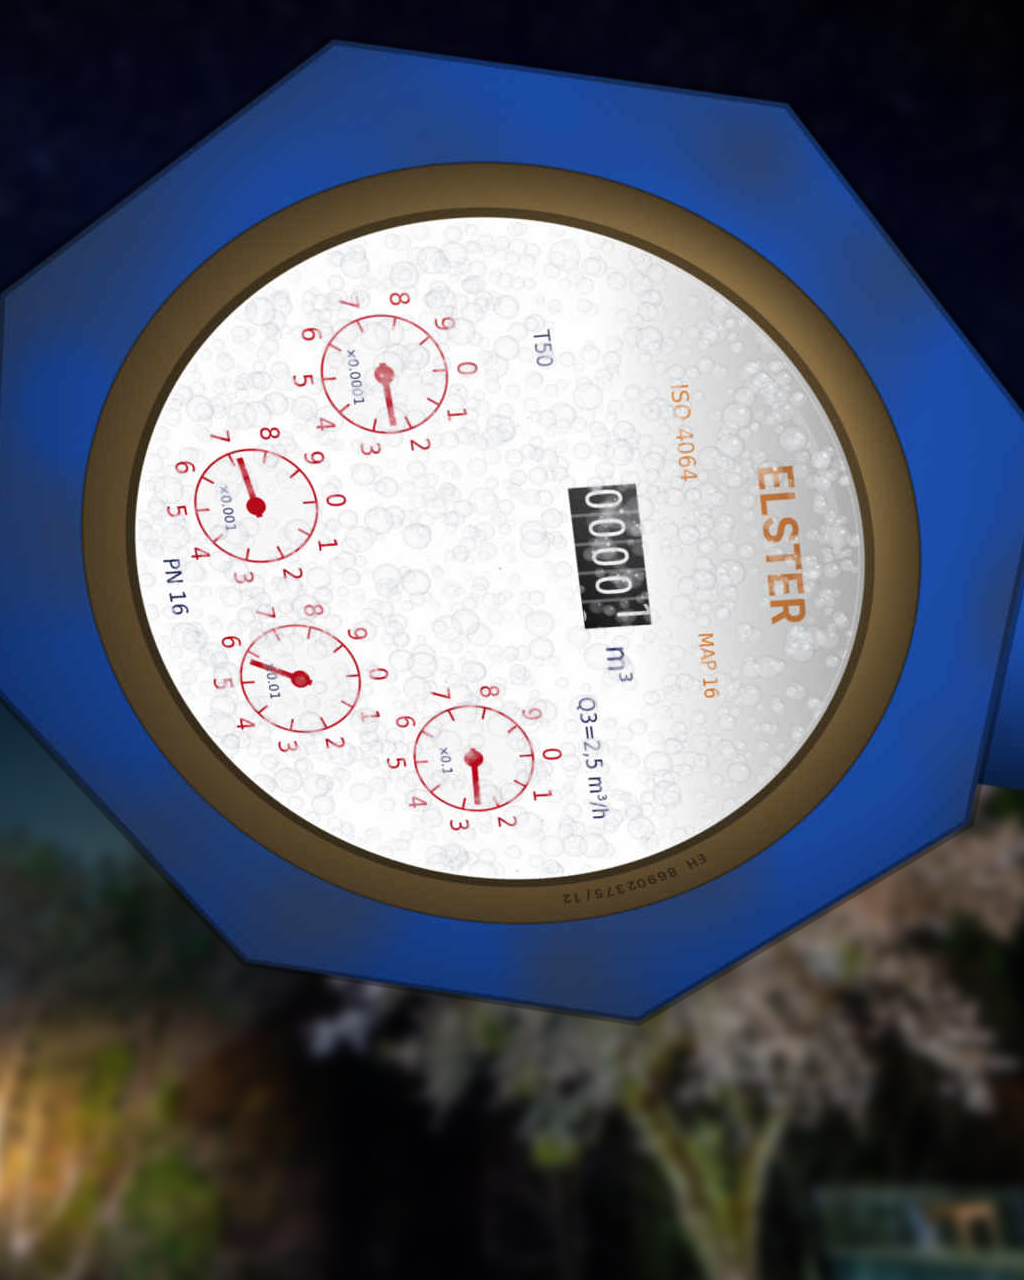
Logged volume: 1.2572 m³
